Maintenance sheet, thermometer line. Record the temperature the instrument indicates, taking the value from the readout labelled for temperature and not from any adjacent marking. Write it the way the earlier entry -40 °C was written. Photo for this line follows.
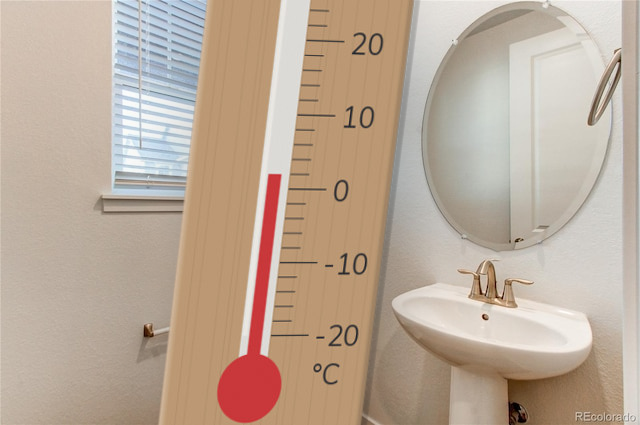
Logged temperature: 2 °C
